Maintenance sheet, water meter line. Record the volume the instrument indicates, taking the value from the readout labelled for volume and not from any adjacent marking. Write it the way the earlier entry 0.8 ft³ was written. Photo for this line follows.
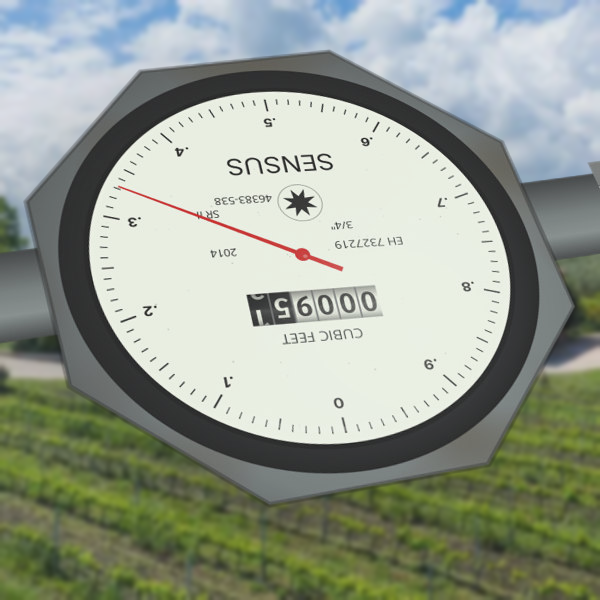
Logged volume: 951.33 ft³
